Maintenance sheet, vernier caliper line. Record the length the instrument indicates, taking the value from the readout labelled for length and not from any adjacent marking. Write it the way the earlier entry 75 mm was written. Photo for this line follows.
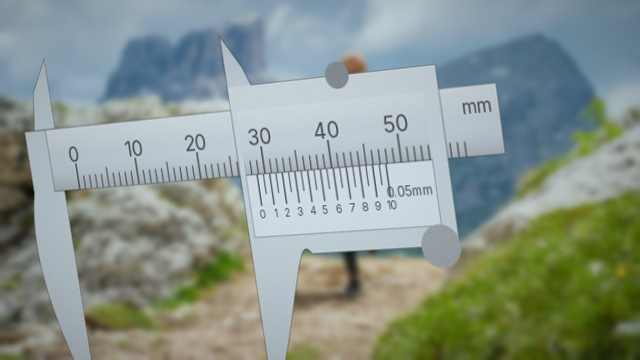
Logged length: 28.8 mm
